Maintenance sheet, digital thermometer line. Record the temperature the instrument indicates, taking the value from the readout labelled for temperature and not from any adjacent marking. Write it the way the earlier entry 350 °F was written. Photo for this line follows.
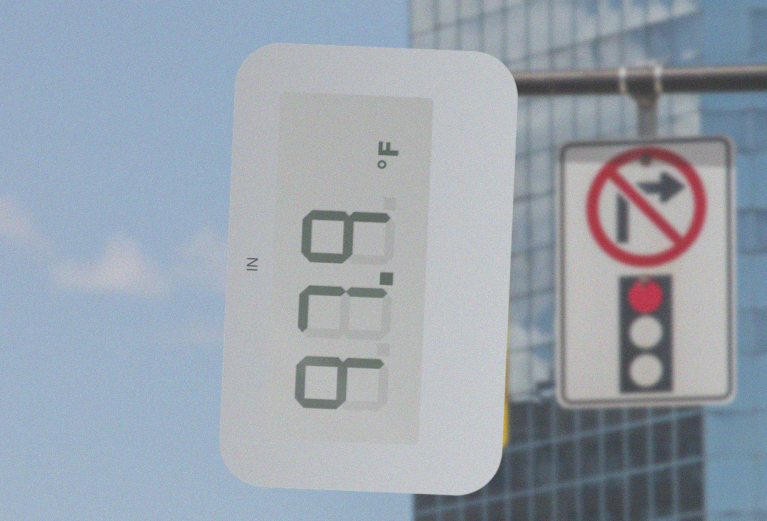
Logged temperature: 97.9 °F
